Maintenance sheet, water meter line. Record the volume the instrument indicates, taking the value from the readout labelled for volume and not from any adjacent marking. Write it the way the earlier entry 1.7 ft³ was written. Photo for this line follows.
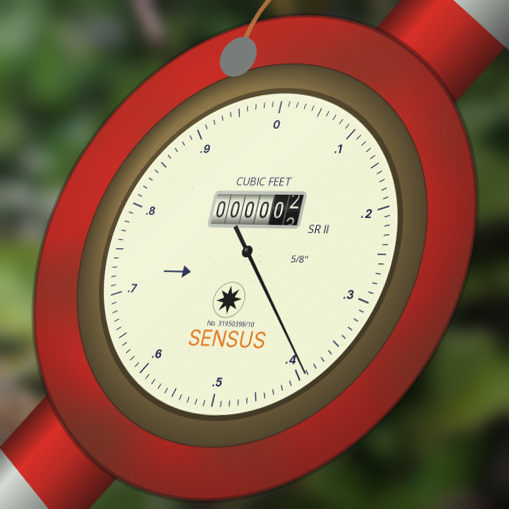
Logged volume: 2.39 ft³
